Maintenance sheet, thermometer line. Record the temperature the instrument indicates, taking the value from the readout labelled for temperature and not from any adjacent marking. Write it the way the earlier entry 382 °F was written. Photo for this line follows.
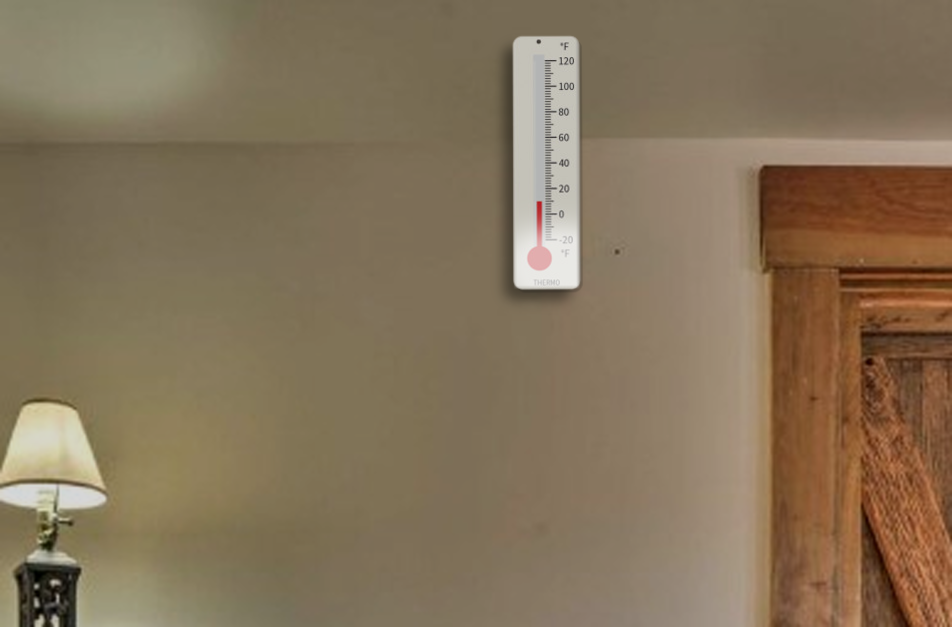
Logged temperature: 10 °F
